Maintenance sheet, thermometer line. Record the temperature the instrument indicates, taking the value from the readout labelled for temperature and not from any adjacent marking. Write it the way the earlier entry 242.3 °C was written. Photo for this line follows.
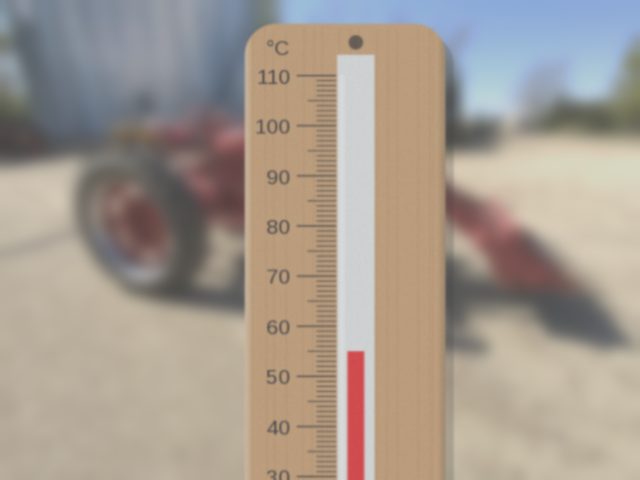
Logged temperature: 55 °C
